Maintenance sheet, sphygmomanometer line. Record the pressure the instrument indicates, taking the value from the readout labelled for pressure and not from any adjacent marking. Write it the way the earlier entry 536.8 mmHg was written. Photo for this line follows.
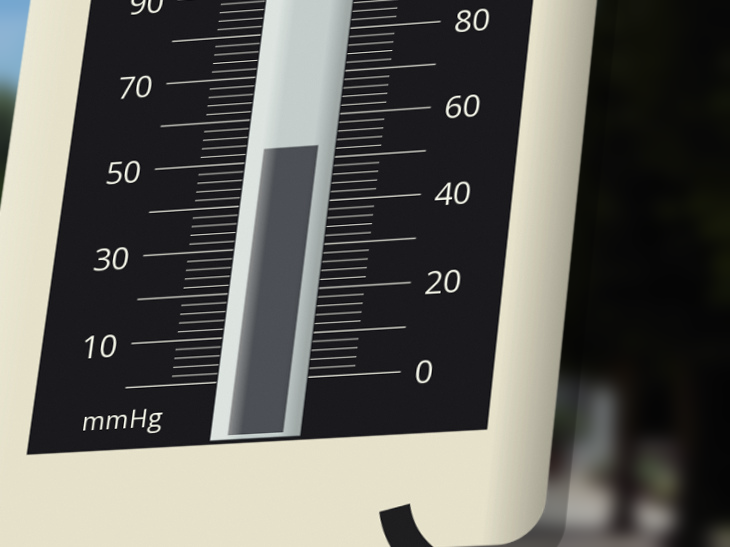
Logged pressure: 53 mmHg
